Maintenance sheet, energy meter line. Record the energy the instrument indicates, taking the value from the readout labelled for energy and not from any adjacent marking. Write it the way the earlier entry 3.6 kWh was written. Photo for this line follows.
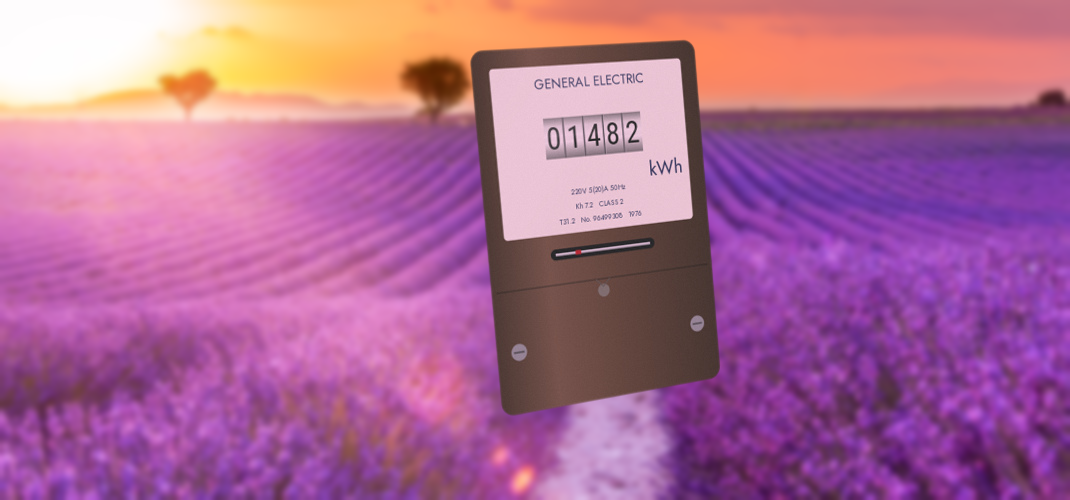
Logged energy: 1482 kWh
